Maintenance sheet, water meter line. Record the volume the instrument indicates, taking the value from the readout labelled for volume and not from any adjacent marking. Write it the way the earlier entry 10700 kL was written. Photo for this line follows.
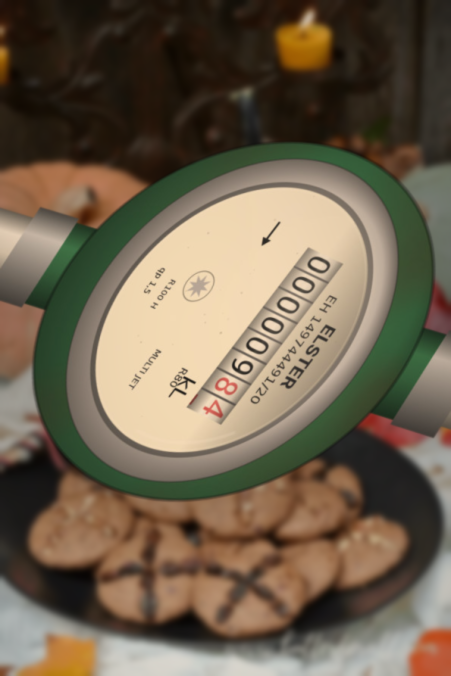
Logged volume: 9.84 kL
